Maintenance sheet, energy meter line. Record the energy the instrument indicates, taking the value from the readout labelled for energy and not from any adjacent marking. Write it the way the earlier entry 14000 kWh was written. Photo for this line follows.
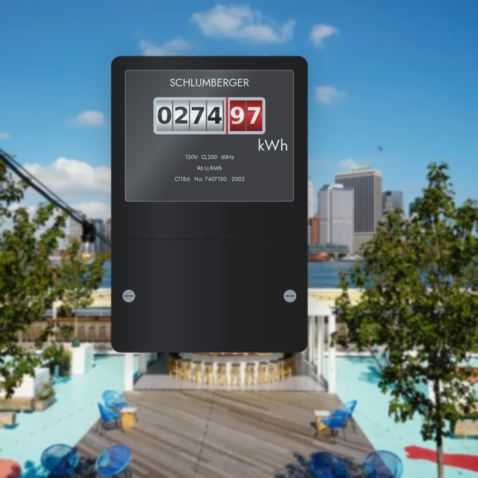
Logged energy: 274.97 kWh
